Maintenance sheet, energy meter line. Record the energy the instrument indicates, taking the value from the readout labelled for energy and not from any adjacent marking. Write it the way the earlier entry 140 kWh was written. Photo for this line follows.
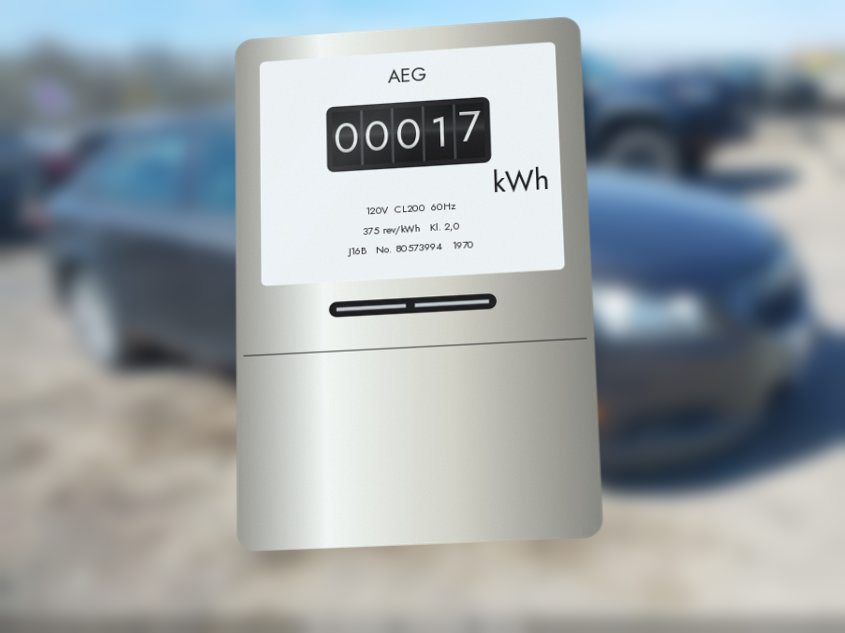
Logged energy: 17 kWh
